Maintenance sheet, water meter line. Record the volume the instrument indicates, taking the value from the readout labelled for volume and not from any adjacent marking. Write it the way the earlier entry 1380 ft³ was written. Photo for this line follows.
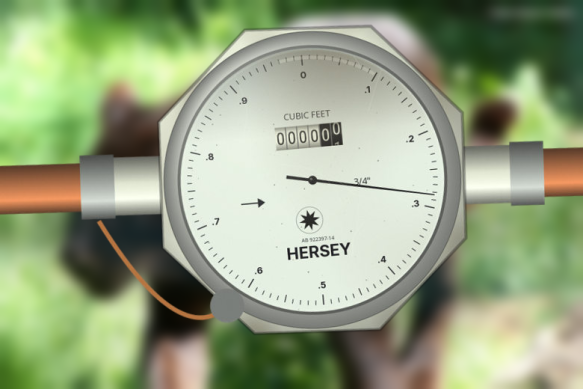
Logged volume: 0.28 ft³
